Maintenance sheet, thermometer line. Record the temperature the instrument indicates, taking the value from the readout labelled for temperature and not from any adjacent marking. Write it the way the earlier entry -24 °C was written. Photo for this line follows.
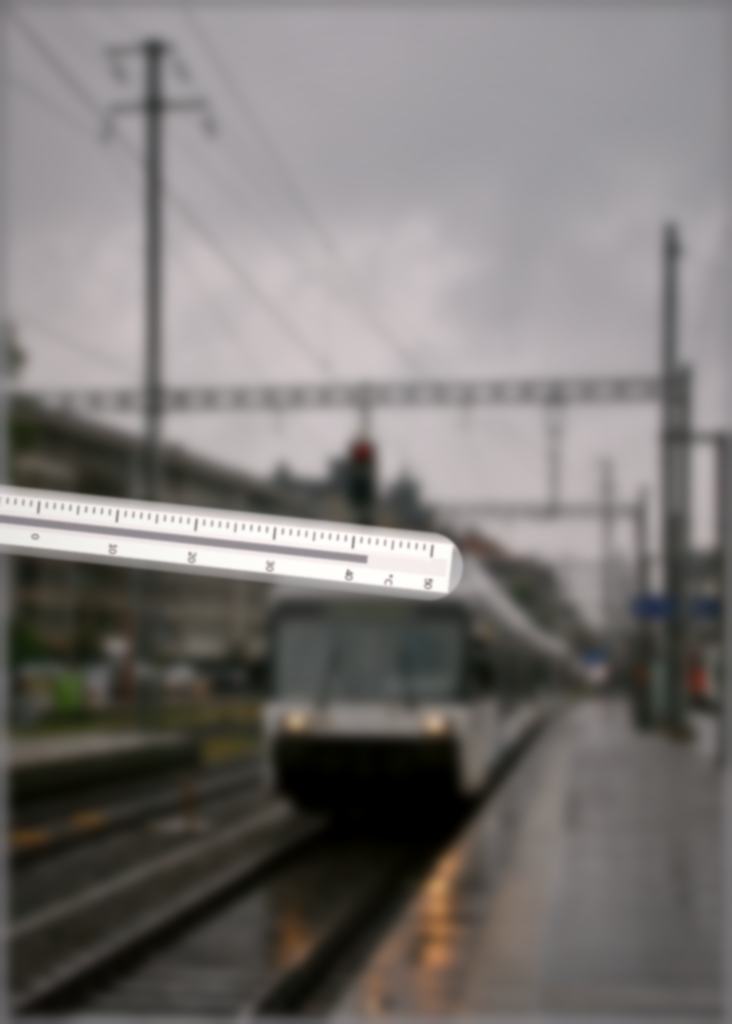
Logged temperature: 42 °C
